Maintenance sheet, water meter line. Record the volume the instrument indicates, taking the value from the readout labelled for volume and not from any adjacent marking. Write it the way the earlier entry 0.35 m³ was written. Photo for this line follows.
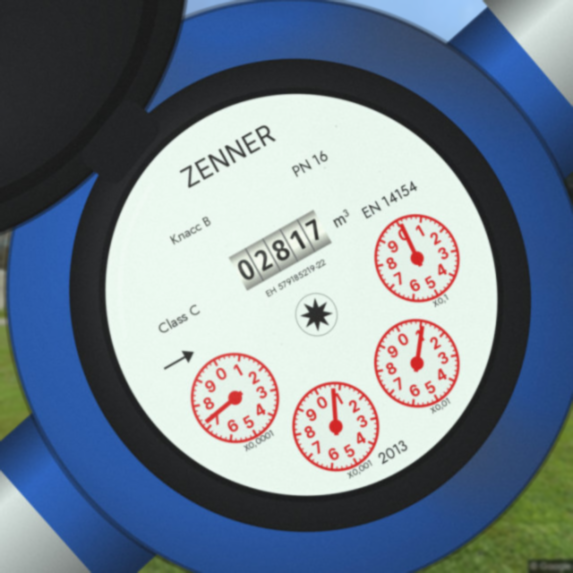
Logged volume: 2817.0107 m³
